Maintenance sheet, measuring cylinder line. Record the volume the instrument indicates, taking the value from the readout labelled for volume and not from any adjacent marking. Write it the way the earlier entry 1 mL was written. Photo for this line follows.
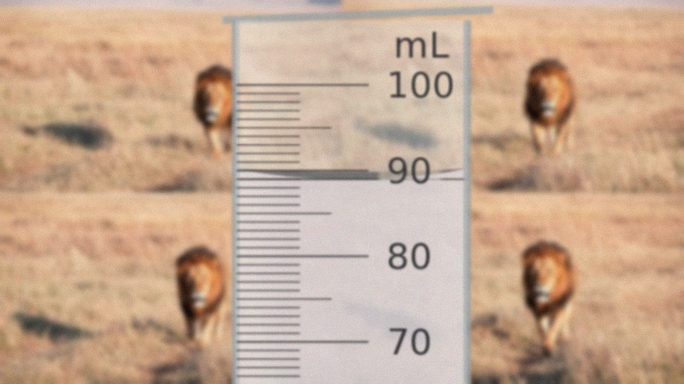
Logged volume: 89 mL
